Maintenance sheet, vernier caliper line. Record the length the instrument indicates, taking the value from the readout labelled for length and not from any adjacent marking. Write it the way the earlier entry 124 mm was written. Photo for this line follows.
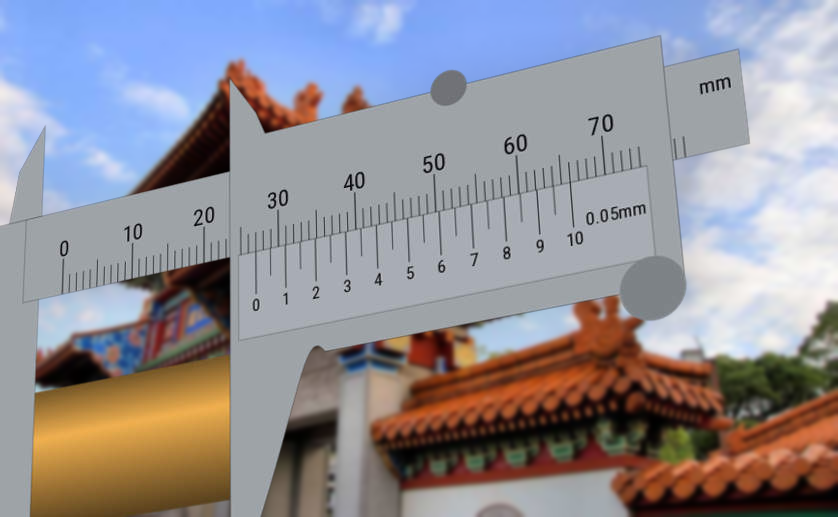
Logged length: 27.0 mm
